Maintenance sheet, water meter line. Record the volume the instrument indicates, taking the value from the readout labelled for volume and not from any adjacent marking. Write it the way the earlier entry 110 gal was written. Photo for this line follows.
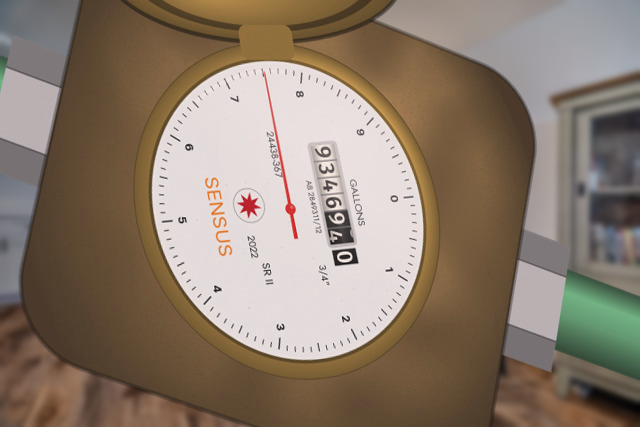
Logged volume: 9346937.5 gal
